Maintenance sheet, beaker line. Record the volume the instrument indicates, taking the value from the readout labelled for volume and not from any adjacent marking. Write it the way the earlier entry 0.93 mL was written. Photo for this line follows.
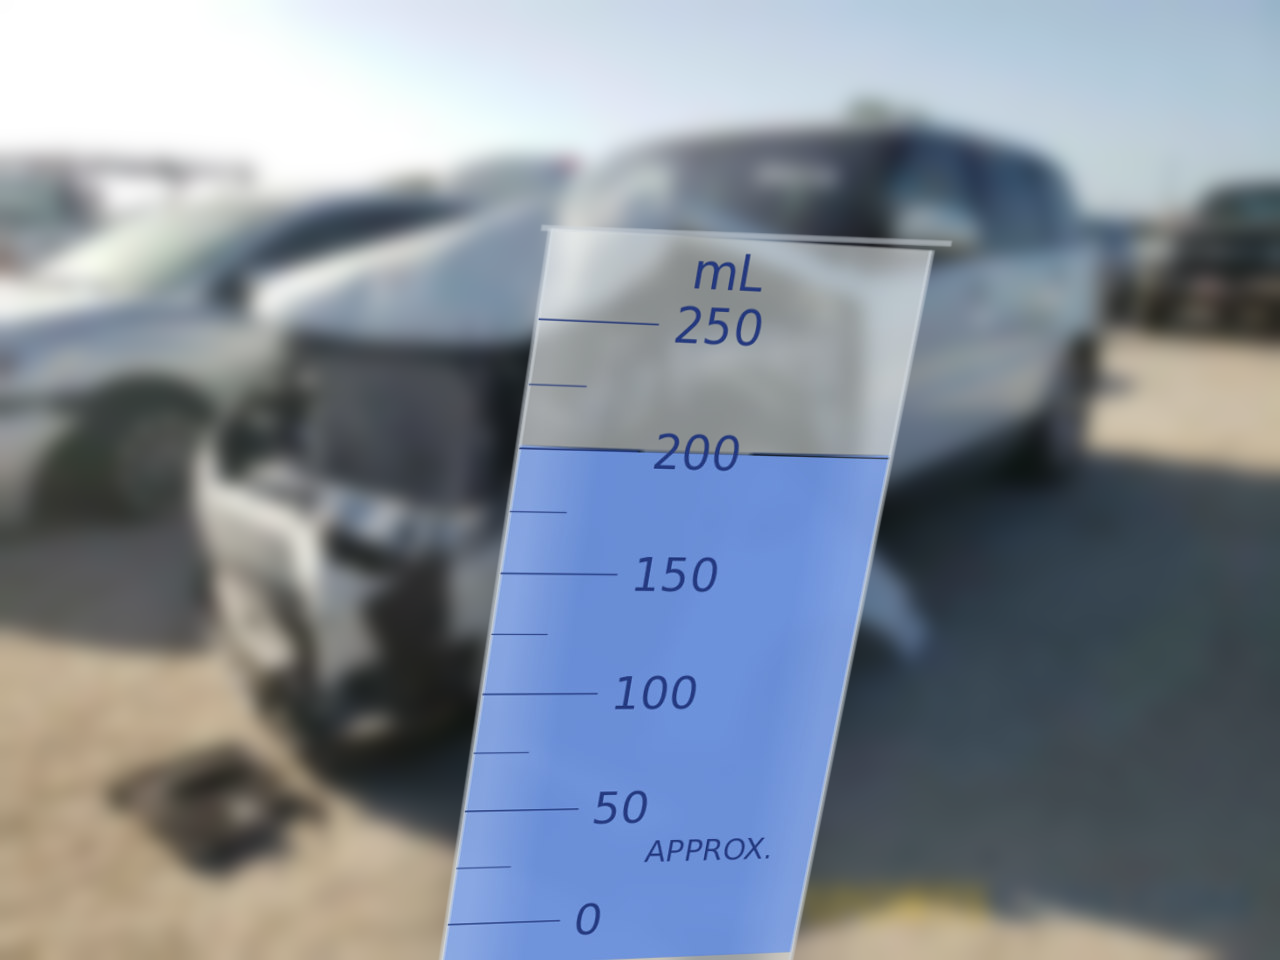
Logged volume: 200 mL
